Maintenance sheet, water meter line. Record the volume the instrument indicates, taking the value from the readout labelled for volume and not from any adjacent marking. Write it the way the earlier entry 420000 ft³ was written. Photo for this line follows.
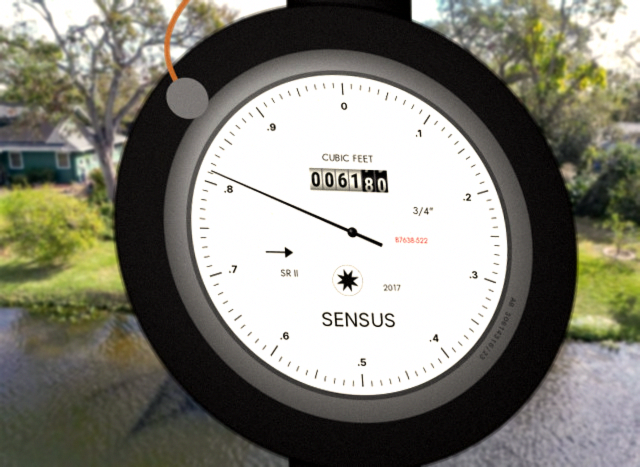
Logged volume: 6179.81 ft³
